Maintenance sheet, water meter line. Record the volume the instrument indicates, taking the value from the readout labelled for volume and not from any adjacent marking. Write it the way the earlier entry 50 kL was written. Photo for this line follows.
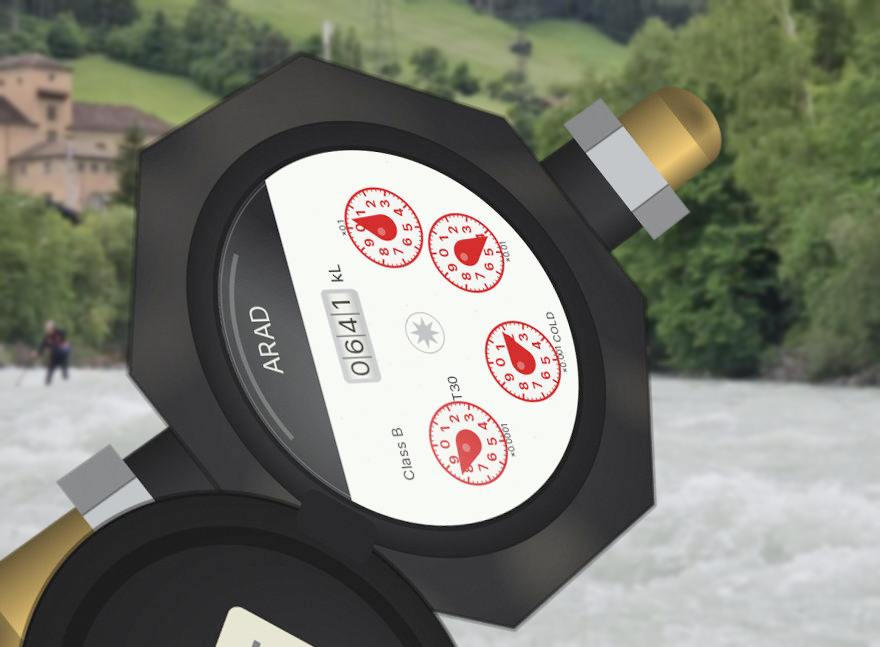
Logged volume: 641.0418 kL
